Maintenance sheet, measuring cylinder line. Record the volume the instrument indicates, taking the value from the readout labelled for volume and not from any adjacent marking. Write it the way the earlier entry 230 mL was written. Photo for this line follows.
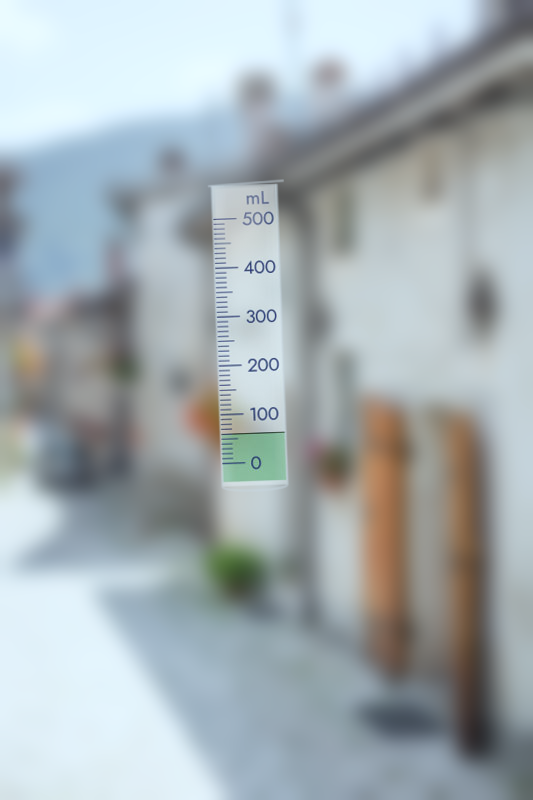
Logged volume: 60 mL
